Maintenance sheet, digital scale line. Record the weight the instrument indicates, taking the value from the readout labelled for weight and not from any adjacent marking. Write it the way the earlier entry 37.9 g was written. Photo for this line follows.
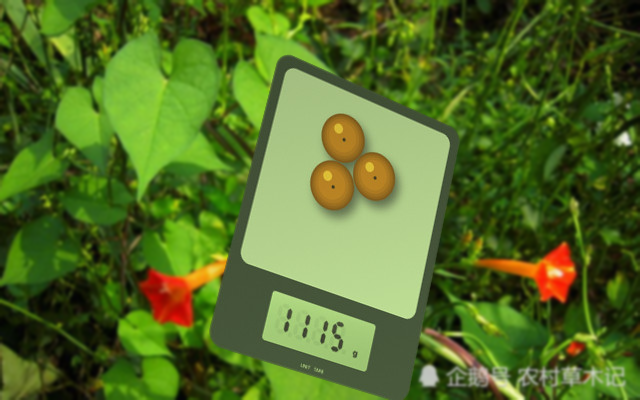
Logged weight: 1115 g
